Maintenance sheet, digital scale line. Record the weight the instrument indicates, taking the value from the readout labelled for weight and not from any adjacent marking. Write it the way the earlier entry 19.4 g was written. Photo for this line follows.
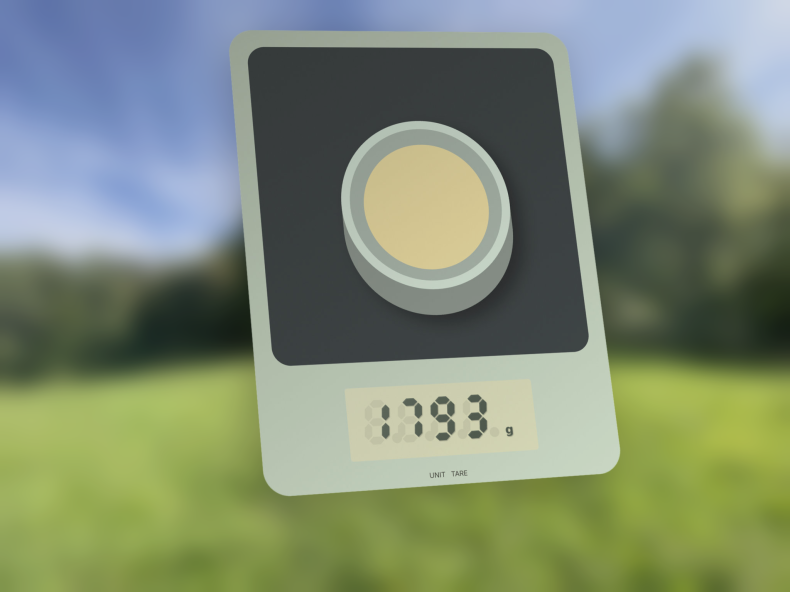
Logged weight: 1793 g
